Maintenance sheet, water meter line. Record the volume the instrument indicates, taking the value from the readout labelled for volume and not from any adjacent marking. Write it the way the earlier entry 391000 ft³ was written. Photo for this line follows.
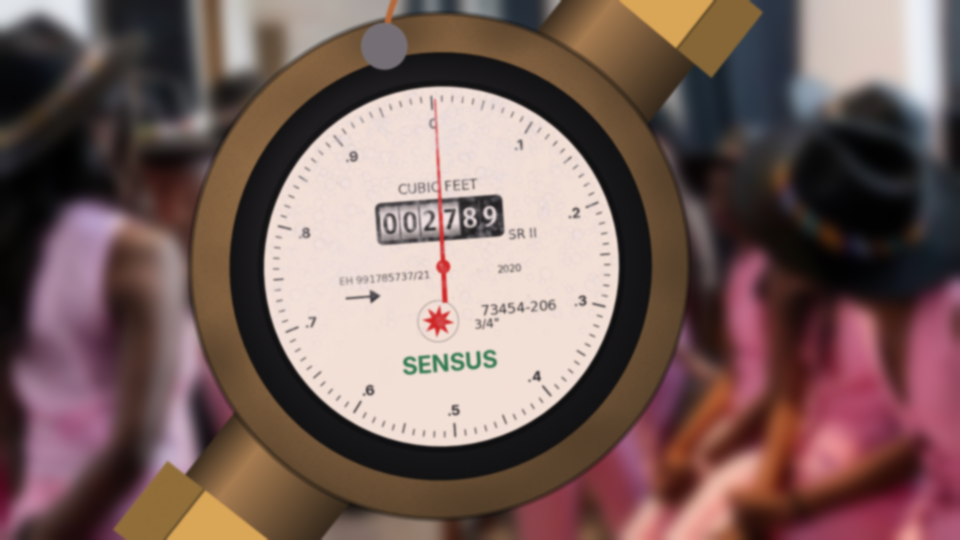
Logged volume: 2789.00 ft³
